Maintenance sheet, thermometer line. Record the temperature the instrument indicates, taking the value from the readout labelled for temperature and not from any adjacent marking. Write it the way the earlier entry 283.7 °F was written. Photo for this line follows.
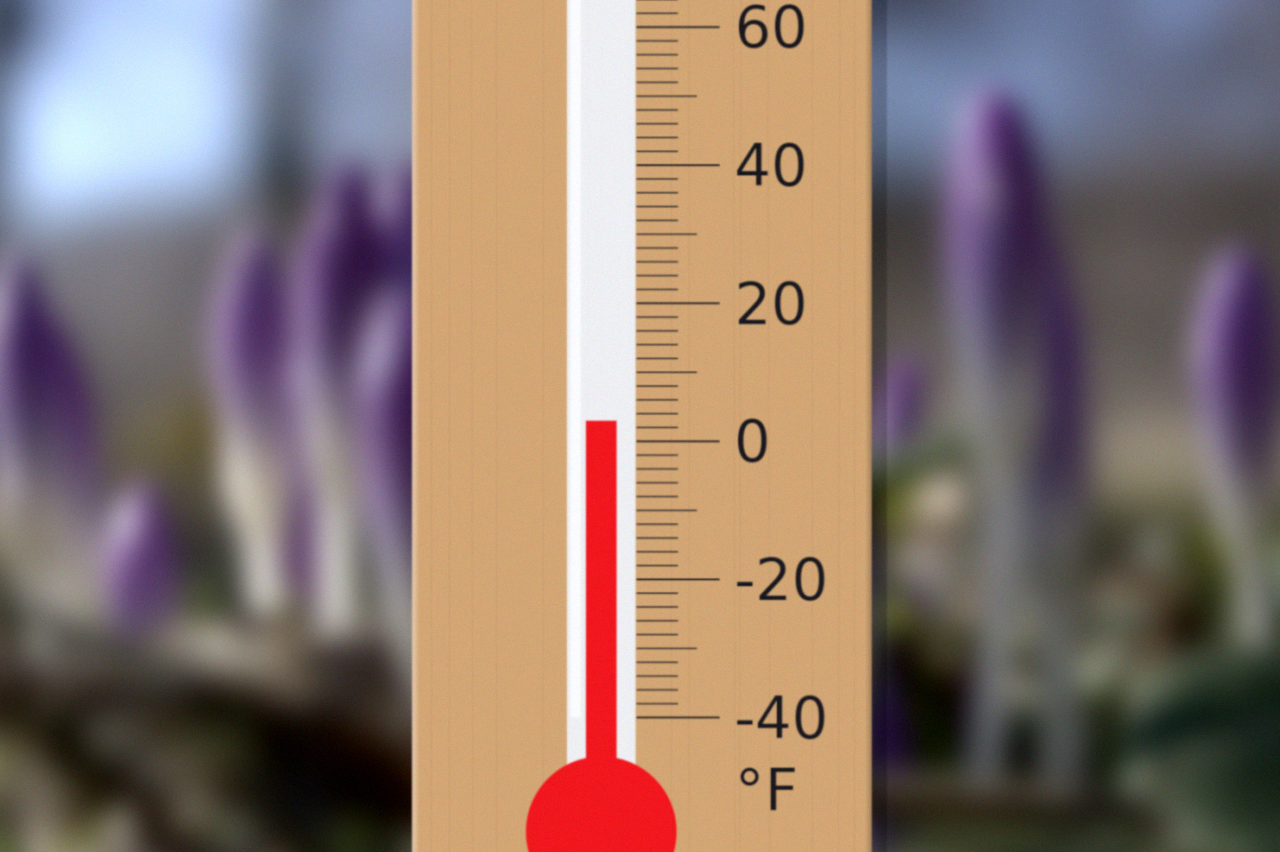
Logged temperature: 3 °F
